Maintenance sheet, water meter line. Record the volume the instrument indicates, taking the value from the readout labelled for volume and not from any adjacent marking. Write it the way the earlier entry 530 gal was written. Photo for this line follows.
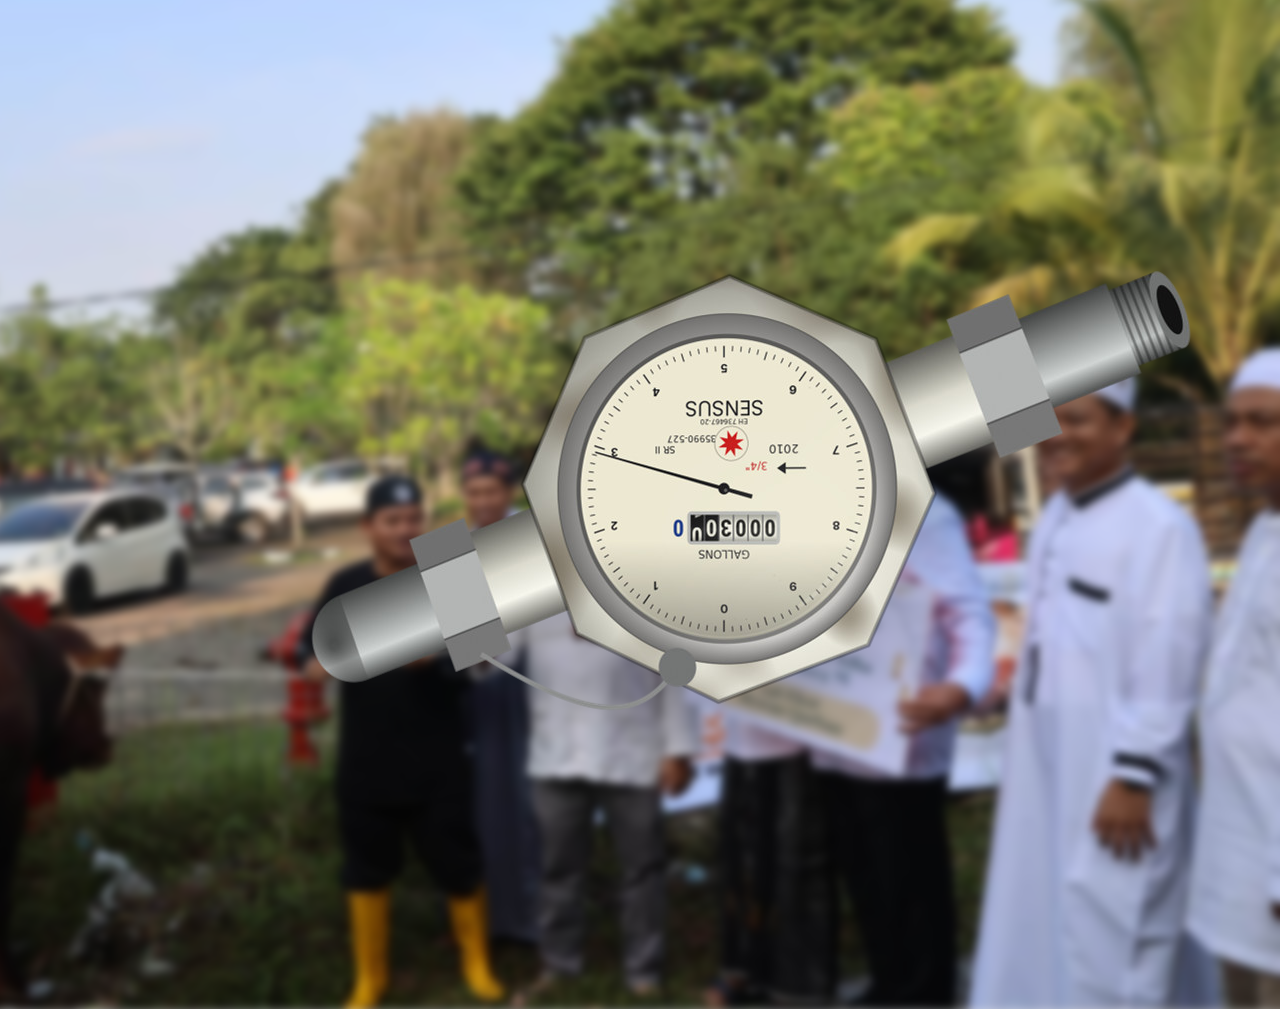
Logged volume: 3002.9 gal
